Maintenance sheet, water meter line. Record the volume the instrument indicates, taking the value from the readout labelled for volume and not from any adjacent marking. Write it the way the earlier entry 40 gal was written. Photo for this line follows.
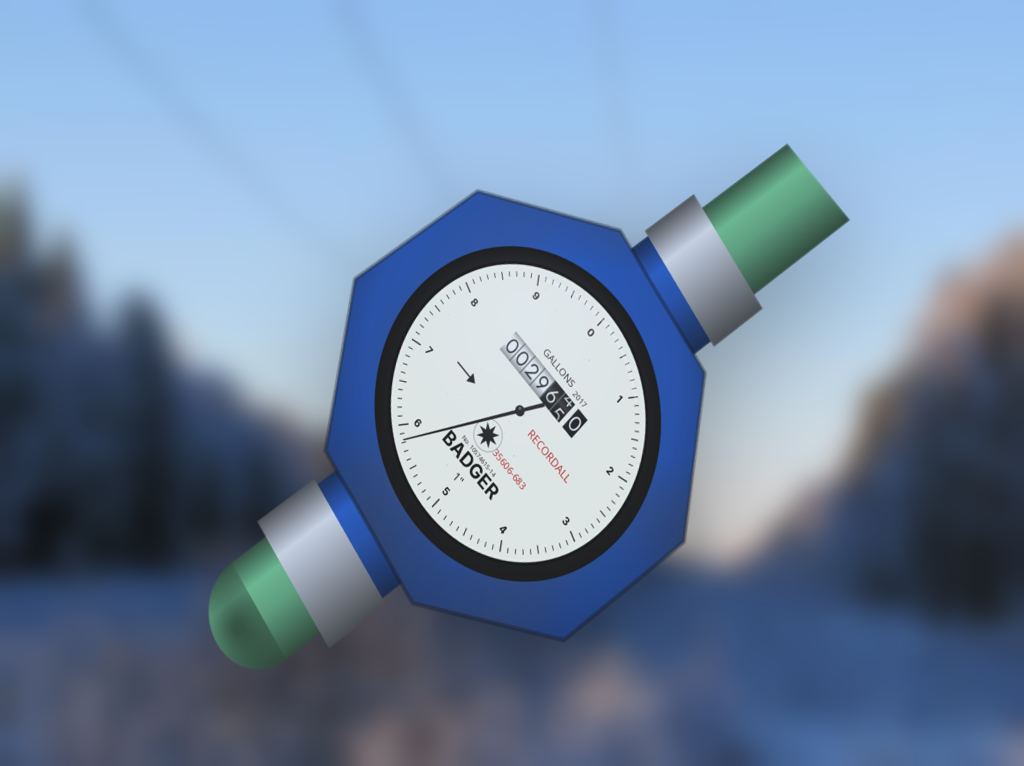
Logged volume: 29645.8 gal
